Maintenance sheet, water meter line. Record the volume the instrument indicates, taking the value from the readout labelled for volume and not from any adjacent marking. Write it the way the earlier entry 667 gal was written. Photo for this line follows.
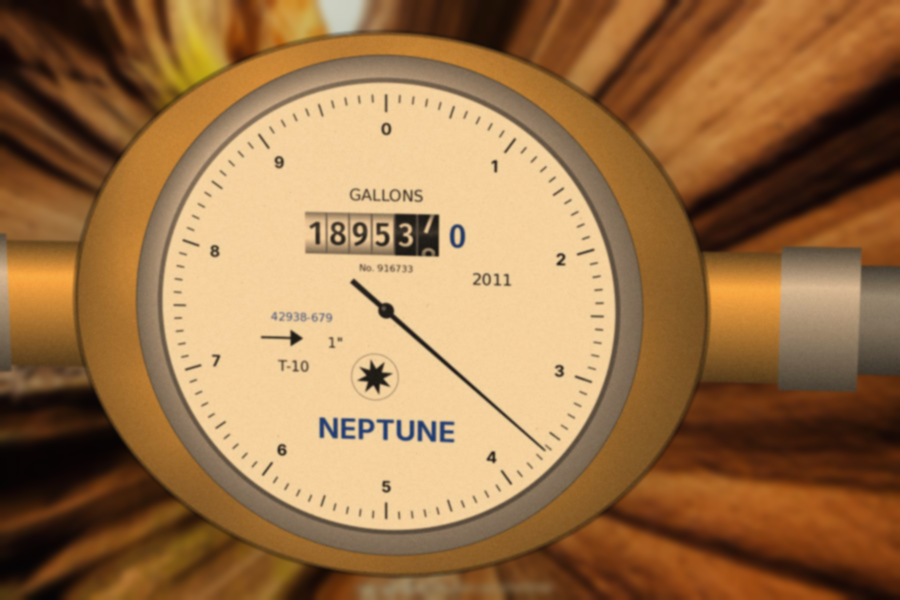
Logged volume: 1895373.6 gal
